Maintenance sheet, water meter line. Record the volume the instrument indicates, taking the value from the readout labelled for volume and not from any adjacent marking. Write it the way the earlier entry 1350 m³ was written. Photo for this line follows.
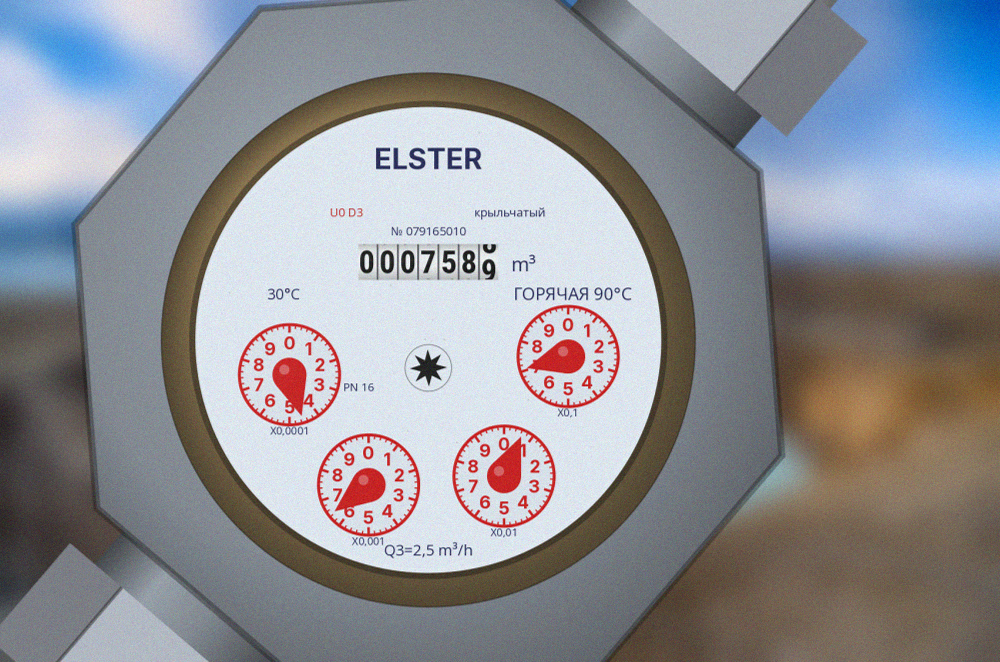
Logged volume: 7588.7064 m³
